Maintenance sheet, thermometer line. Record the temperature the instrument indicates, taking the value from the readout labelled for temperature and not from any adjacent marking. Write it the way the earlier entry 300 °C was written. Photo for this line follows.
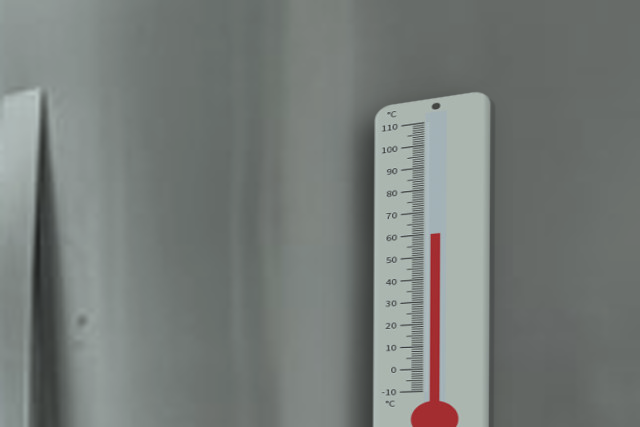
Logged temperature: 60 °C
